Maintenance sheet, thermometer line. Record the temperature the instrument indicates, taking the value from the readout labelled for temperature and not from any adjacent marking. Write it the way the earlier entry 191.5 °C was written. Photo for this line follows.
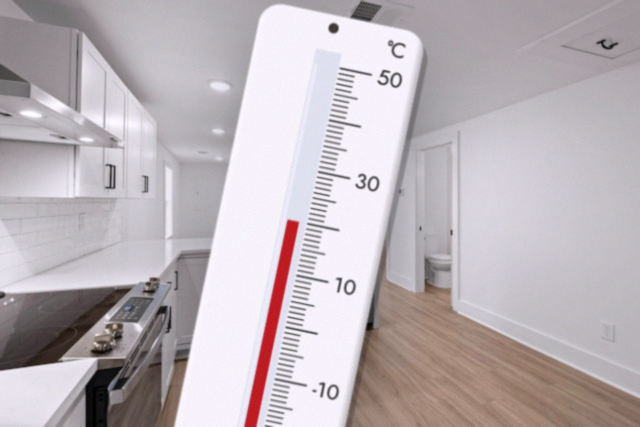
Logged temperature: 20 °C
